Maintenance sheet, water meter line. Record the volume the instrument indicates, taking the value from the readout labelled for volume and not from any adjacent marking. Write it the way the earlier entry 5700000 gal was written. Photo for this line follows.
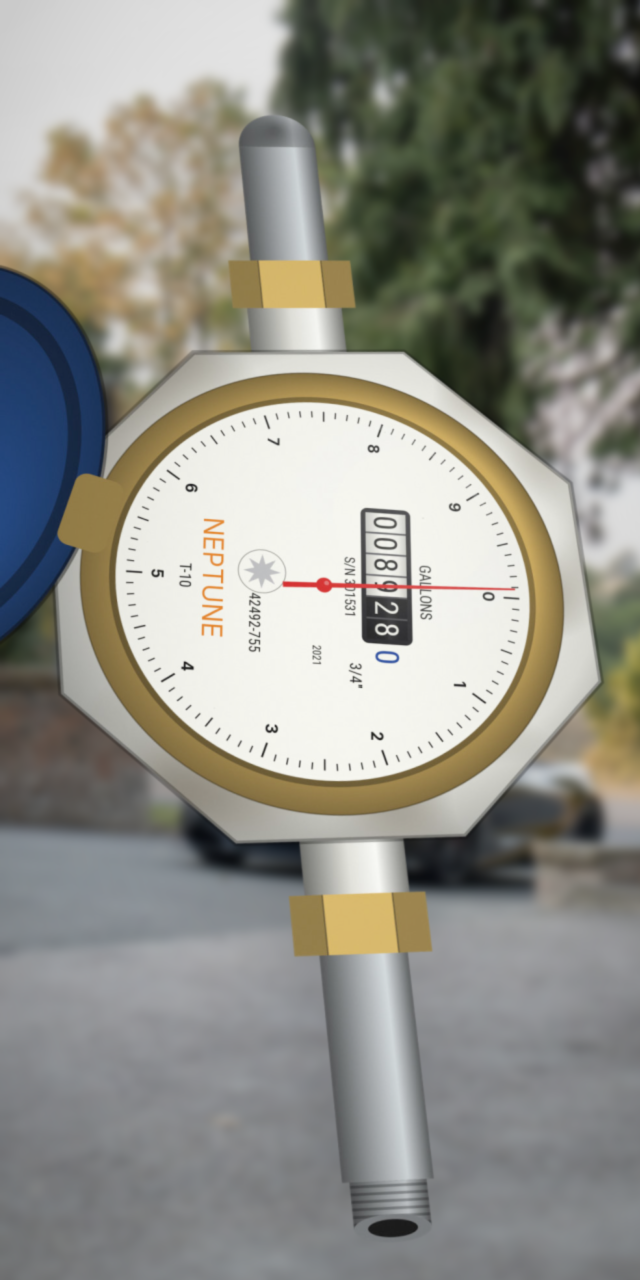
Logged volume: 89279.9 gal
